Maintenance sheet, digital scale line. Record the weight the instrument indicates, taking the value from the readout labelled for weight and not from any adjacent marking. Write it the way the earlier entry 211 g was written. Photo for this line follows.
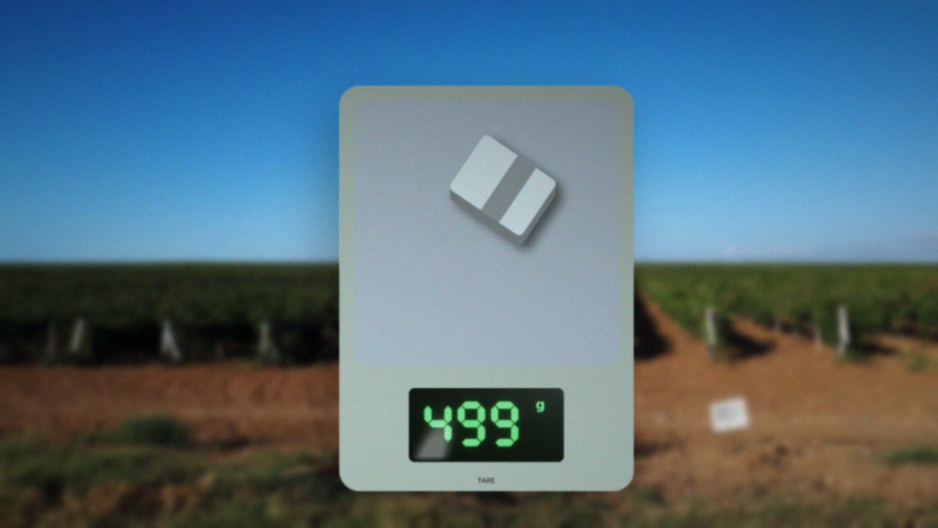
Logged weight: 499 g
